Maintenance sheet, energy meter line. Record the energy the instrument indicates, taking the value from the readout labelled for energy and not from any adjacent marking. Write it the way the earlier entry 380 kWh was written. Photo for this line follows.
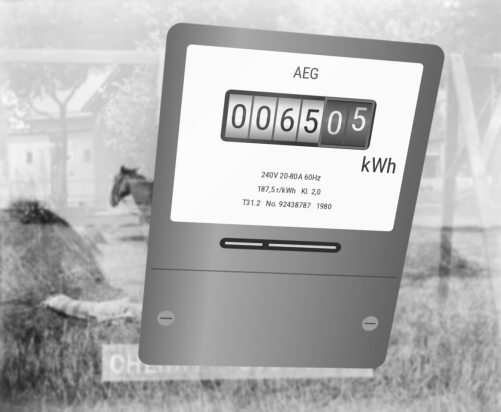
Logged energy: 65.05 kWh
